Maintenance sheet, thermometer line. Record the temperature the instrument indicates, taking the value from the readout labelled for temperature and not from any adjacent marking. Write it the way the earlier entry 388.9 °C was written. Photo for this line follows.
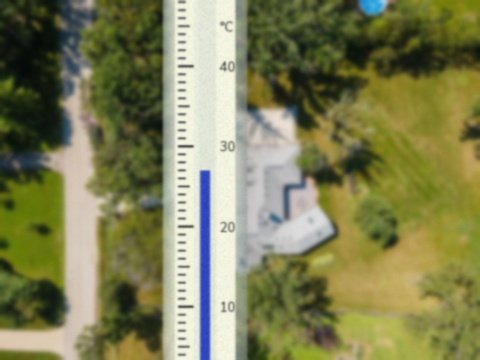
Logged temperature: 27 °C
